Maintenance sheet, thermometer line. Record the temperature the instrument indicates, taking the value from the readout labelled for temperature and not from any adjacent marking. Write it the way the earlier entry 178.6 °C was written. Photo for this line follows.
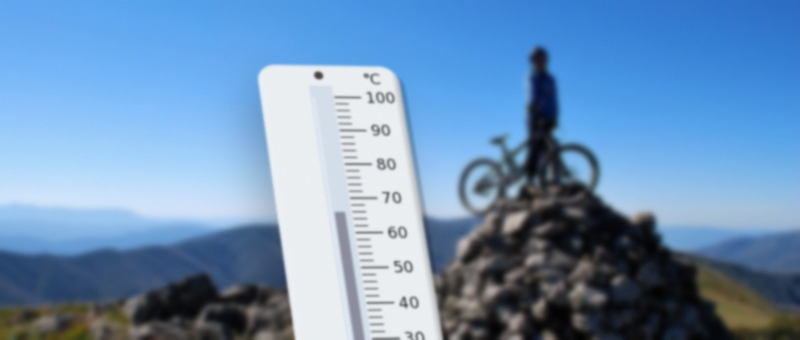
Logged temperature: 66 °C
